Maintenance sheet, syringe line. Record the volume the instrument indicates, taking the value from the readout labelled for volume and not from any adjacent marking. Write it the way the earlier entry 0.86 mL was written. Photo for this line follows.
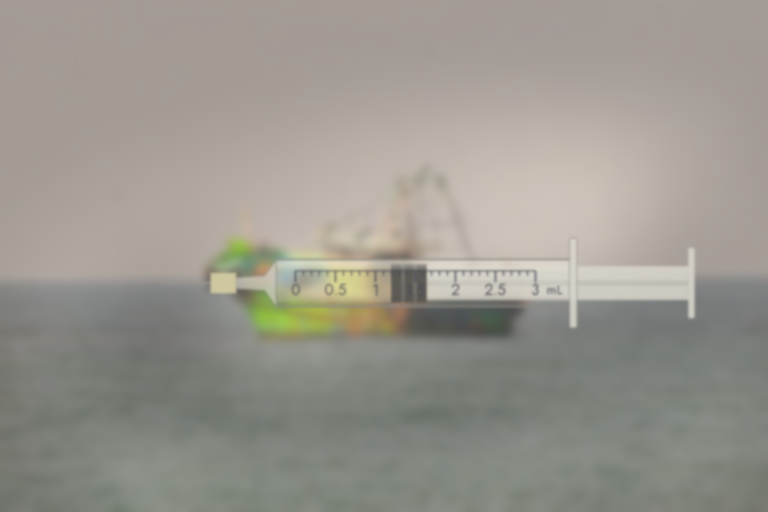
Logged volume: 1.2 mL
